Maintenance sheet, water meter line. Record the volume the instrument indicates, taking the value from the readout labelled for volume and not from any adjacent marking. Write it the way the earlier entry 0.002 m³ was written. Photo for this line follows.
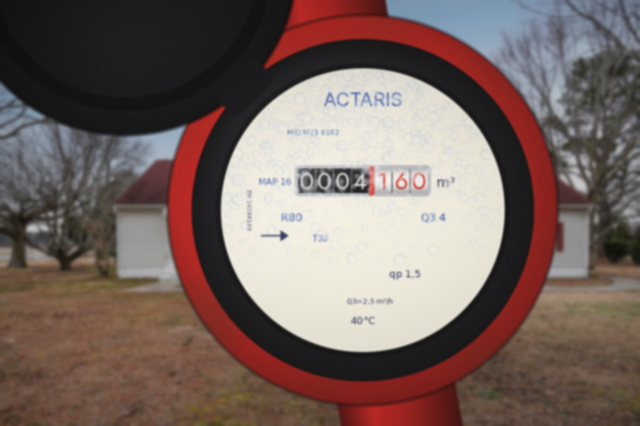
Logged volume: 4.160 m³
